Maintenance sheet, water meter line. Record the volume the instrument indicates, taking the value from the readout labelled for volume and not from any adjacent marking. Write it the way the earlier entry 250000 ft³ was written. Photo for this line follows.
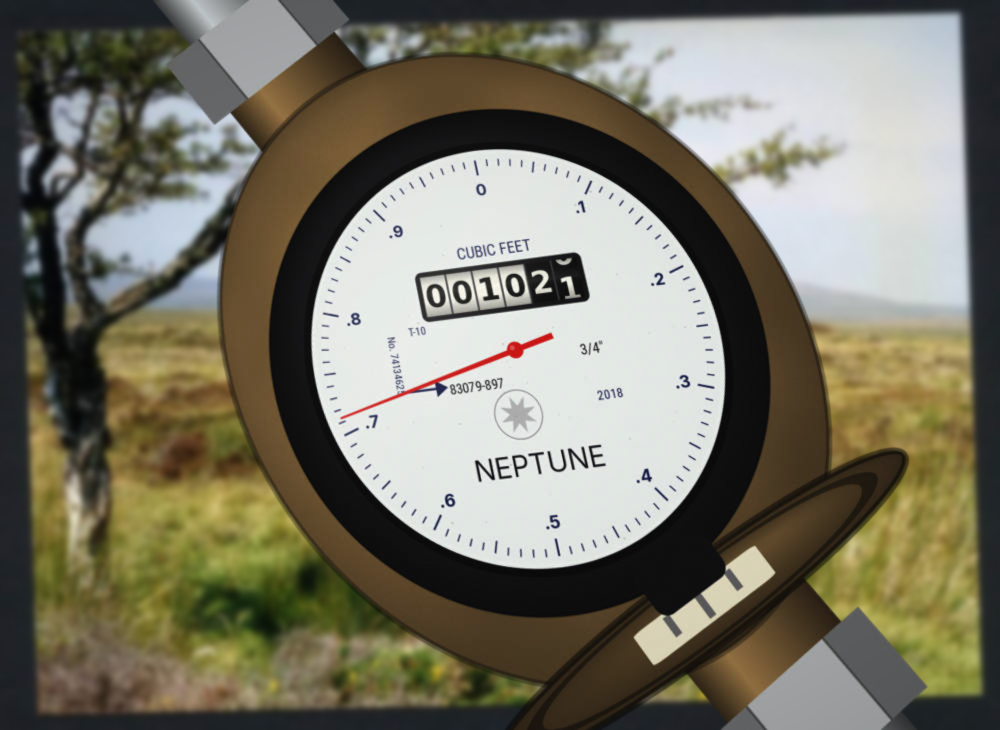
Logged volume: 1020.71 ft³
